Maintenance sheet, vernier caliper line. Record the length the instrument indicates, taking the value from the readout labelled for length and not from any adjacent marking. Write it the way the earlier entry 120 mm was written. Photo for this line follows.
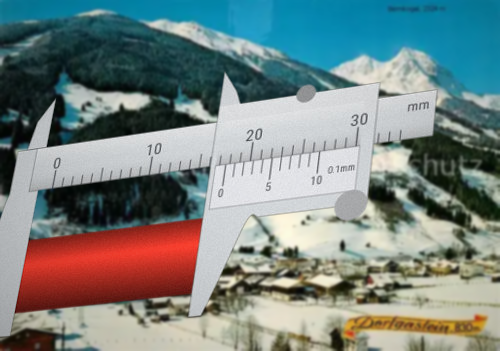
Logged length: 17.6 mm
